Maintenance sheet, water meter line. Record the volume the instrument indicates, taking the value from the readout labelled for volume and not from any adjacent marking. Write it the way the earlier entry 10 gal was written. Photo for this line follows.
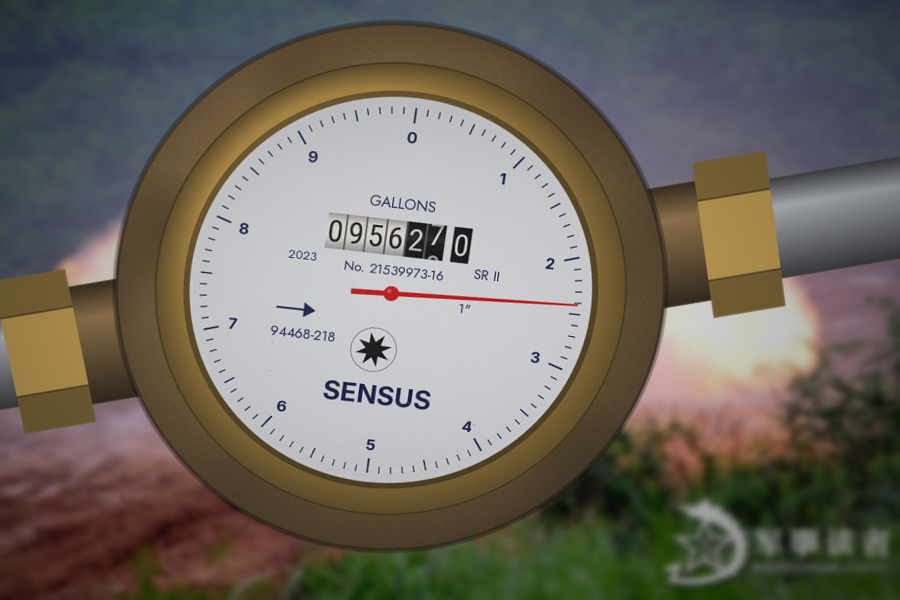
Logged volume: 956272.4 gal
